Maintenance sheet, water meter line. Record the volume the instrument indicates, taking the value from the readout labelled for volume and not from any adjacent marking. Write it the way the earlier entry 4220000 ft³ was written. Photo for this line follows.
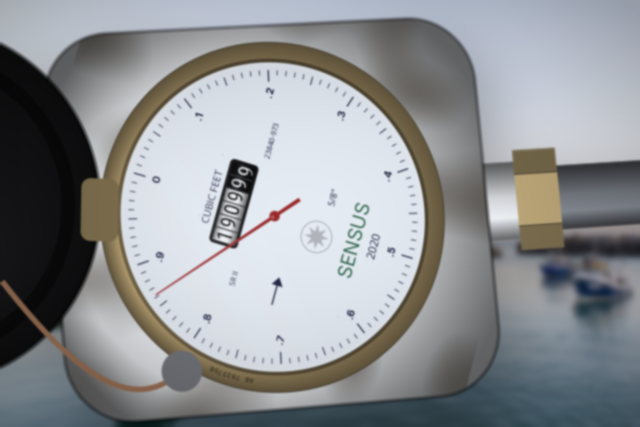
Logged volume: 190998.86 ft³
